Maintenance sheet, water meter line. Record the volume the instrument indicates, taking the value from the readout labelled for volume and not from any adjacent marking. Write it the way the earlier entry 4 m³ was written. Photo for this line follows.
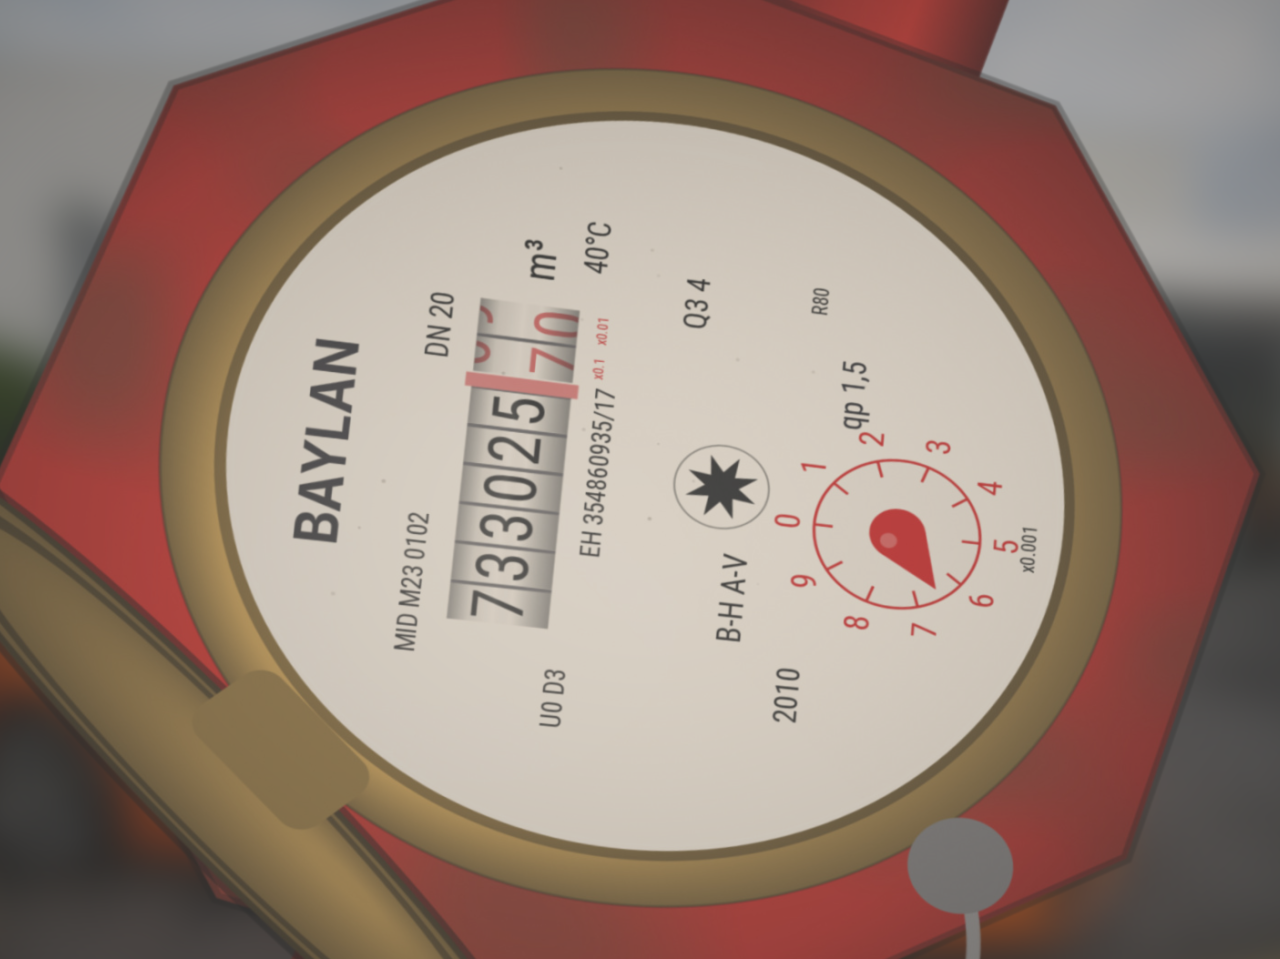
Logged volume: 733025.696 m³
